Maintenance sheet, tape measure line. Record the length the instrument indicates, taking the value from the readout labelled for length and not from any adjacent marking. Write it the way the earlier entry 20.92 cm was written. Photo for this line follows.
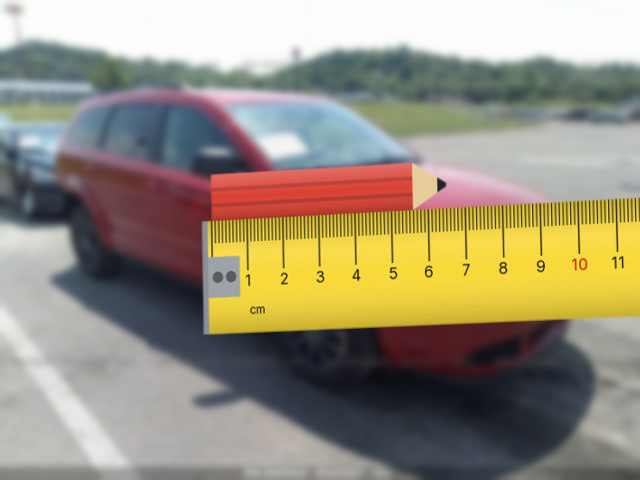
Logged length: 6.5 cm
